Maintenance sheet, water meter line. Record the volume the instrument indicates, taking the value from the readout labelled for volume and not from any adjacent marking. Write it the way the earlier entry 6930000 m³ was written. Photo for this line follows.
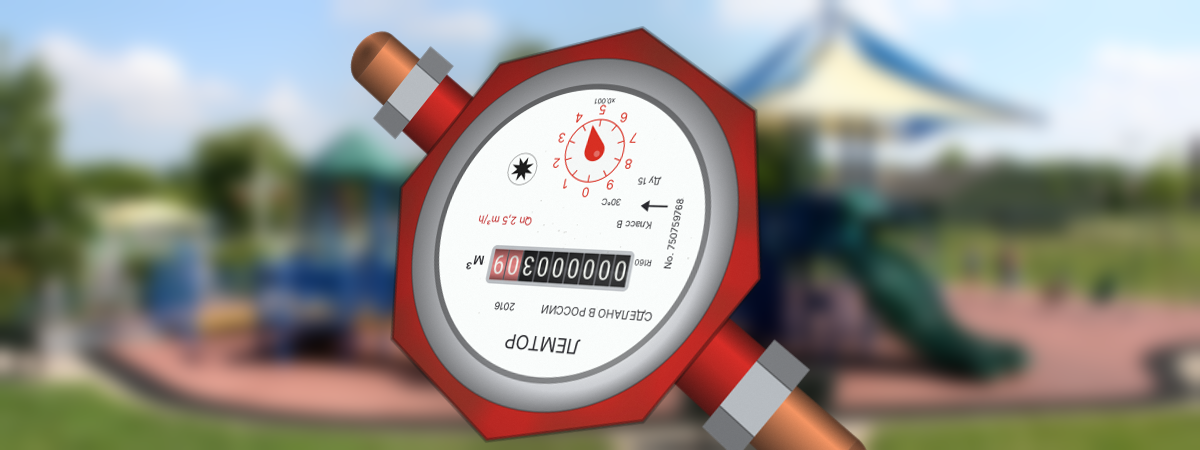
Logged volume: 3.094 m³
